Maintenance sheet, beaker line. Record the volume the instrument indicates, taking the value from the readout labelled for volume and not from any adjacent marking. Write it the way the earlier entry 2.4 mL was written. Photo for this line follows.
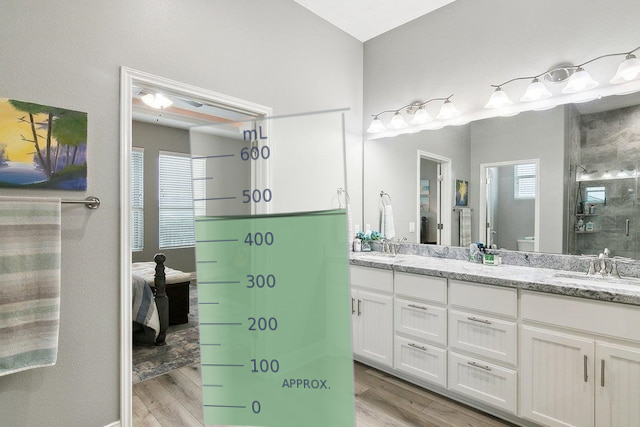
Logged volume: 450 mL
